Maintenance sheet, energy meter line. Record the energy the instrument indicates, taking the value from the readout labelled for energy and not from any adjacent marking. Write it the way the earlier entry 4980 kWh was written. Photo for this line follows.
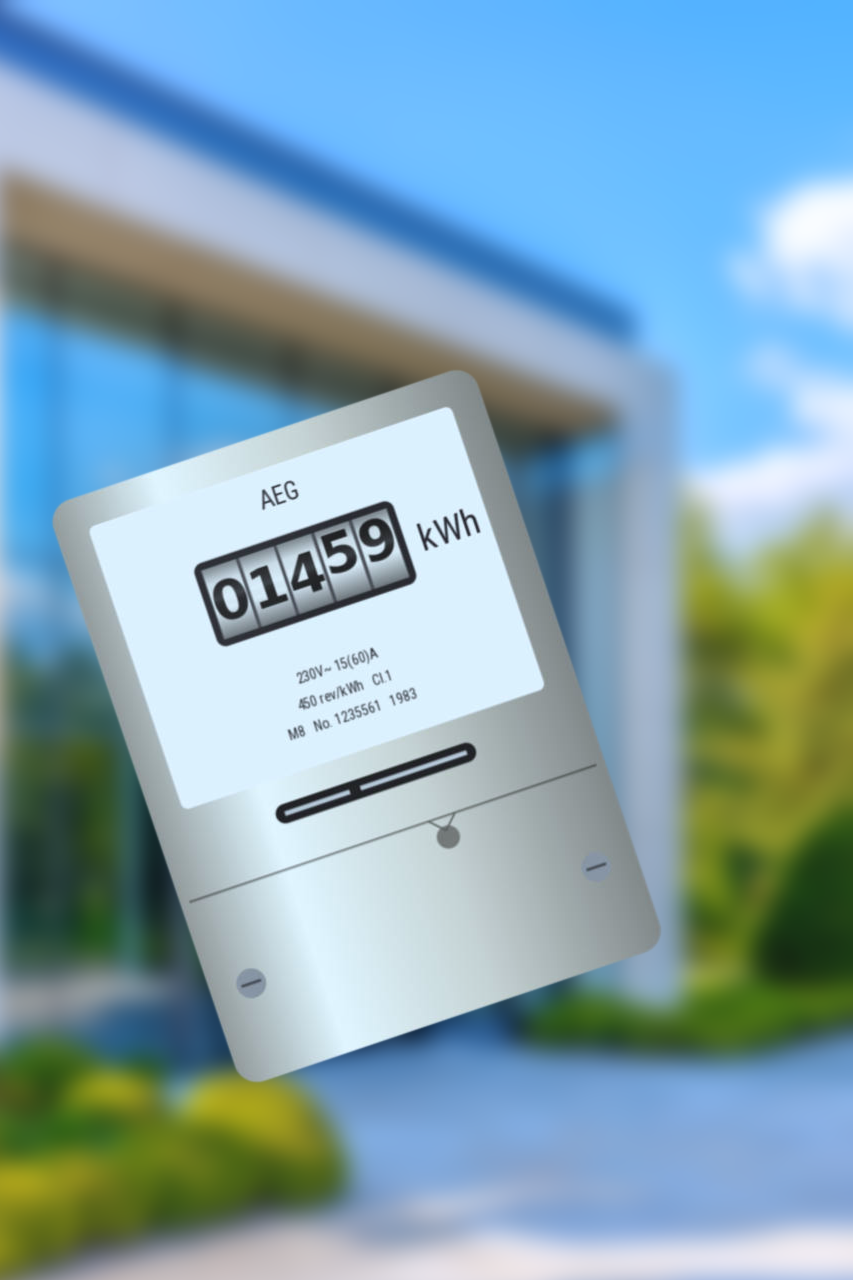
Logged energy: 1459 kWh
